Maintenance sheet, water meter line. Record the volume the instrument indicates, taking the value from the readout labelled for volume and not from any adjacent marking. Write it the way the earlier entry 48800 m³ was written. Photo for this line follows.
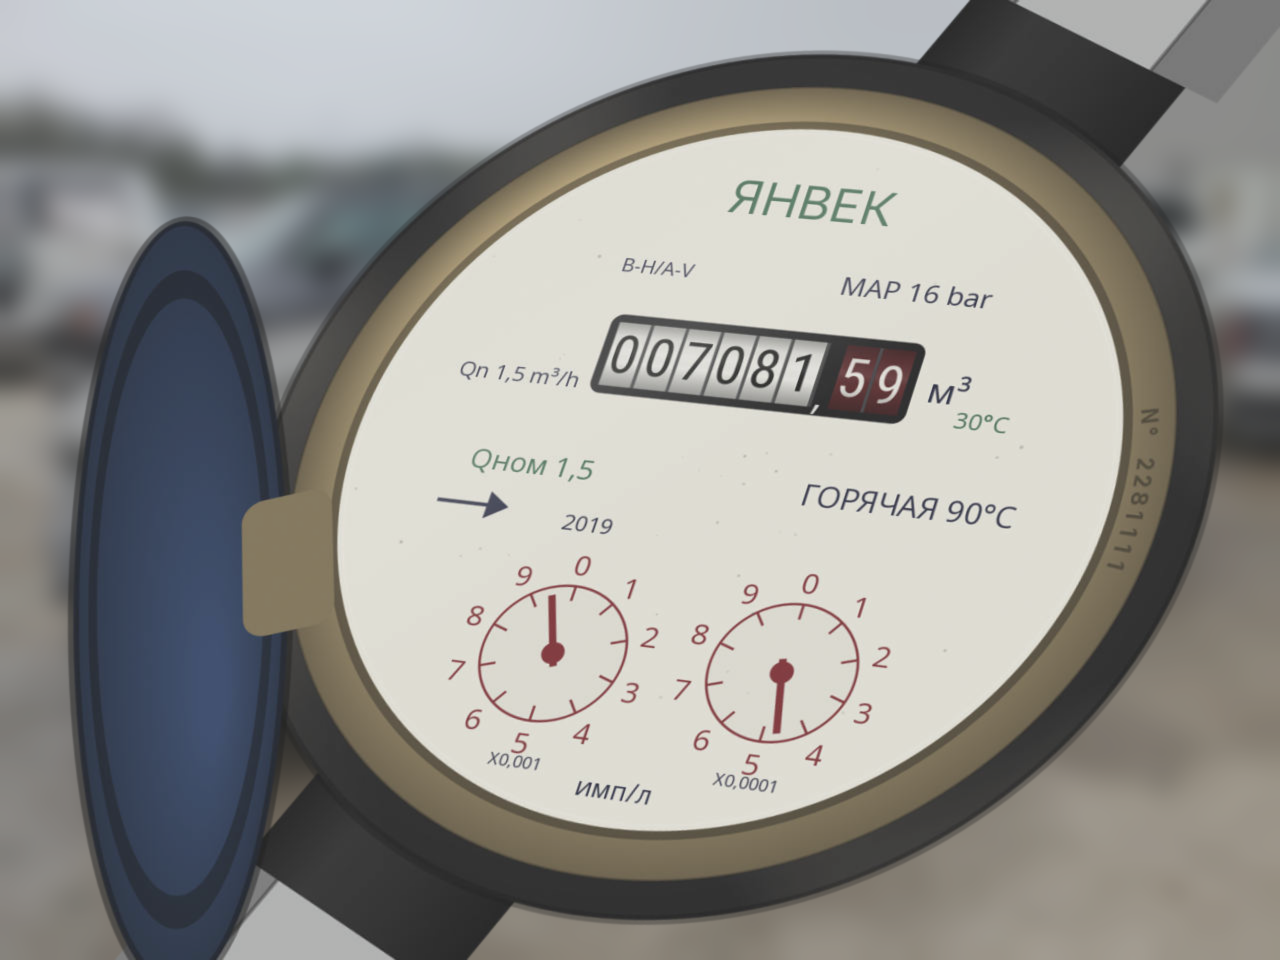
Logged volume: 7081.5894 m³
